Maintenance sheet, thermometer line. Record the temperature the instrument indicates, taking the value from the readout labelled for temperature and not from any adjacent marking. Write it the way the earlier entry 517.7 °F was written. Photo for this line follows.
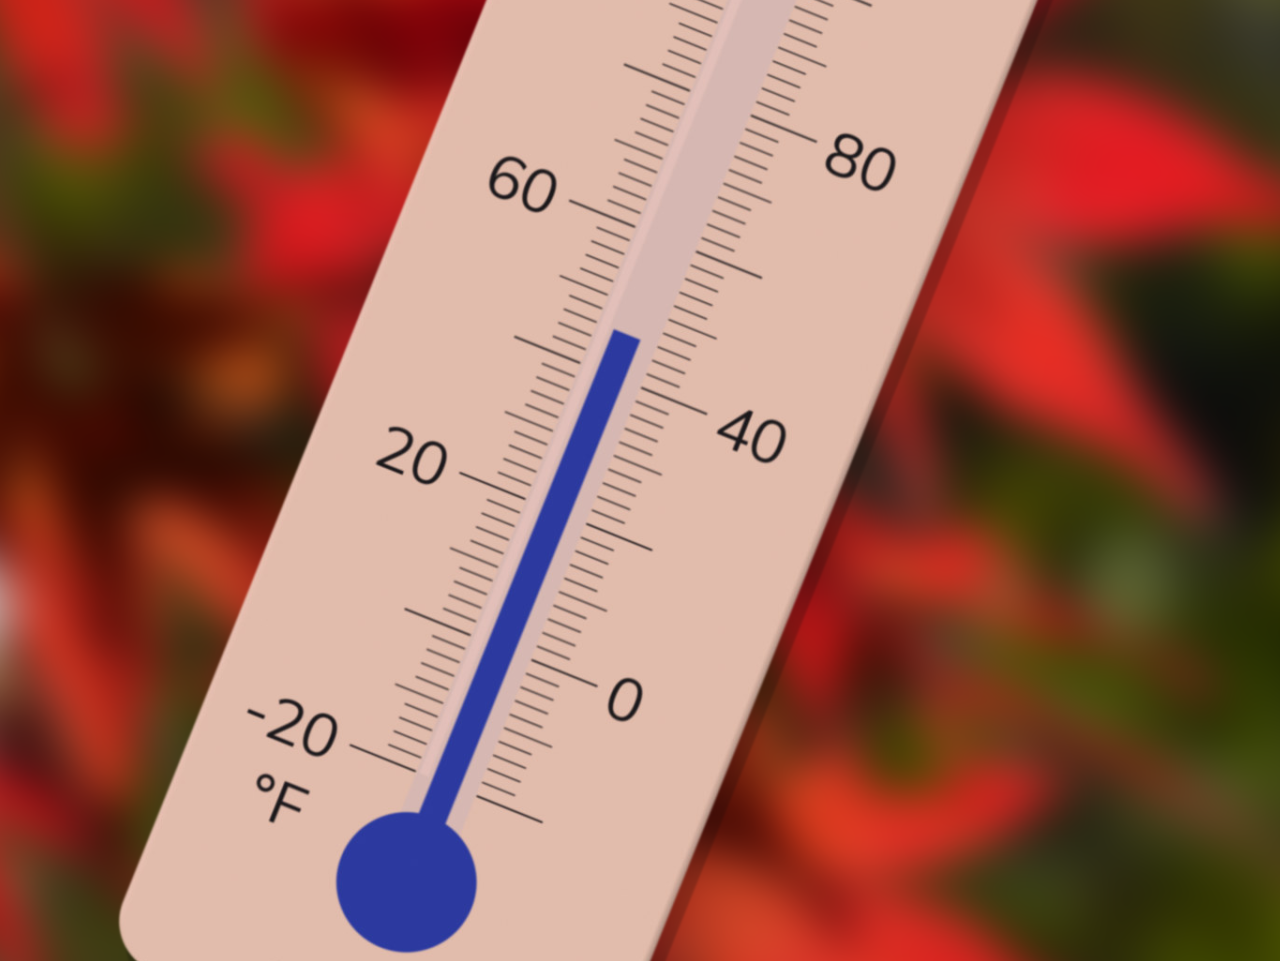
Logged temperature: 46 °F
